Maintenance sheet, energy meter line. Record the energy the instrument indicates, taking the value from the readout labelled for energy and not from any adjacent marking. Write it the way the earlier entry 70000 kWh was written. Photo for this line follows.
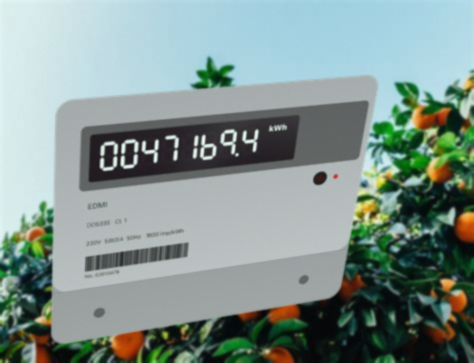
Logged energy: 47169.4 kWh
